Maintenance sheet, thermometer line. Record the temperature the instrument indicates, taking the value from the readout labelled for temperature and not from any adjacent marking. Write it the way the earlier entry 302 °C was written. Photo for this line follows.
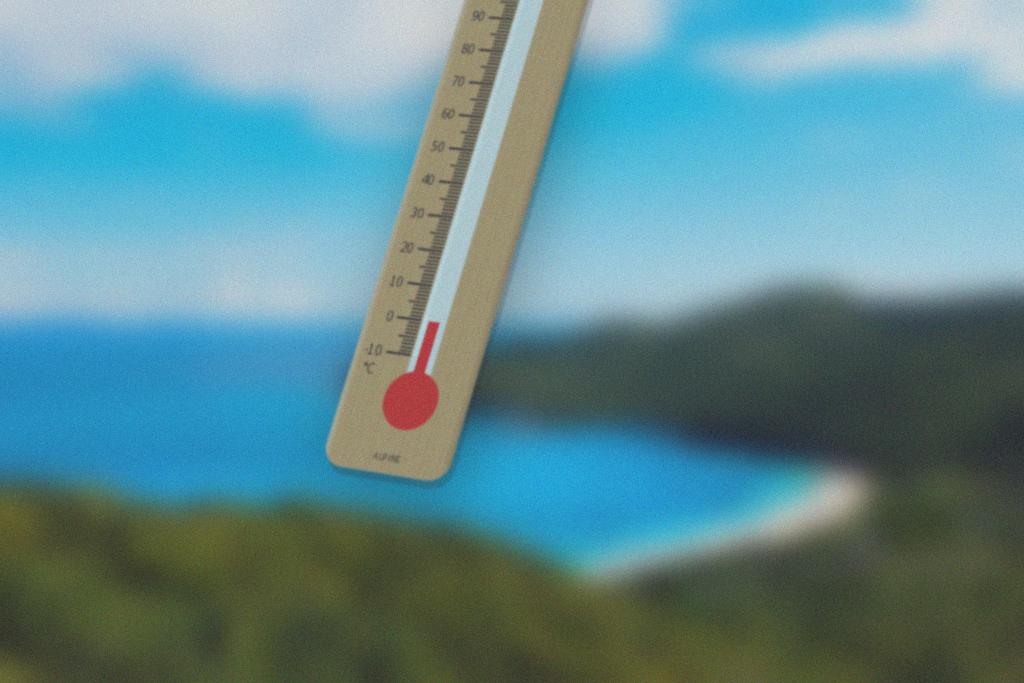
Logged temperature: 0 °C
